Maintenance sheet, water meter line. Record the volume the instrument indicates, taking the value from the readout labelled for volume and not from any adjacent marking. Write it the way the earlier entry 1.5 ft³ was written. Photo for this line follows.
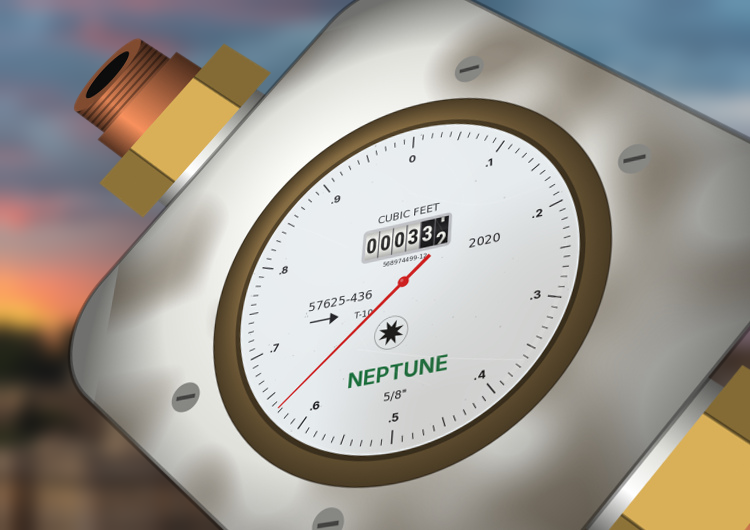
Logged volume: 331.63 ft³
